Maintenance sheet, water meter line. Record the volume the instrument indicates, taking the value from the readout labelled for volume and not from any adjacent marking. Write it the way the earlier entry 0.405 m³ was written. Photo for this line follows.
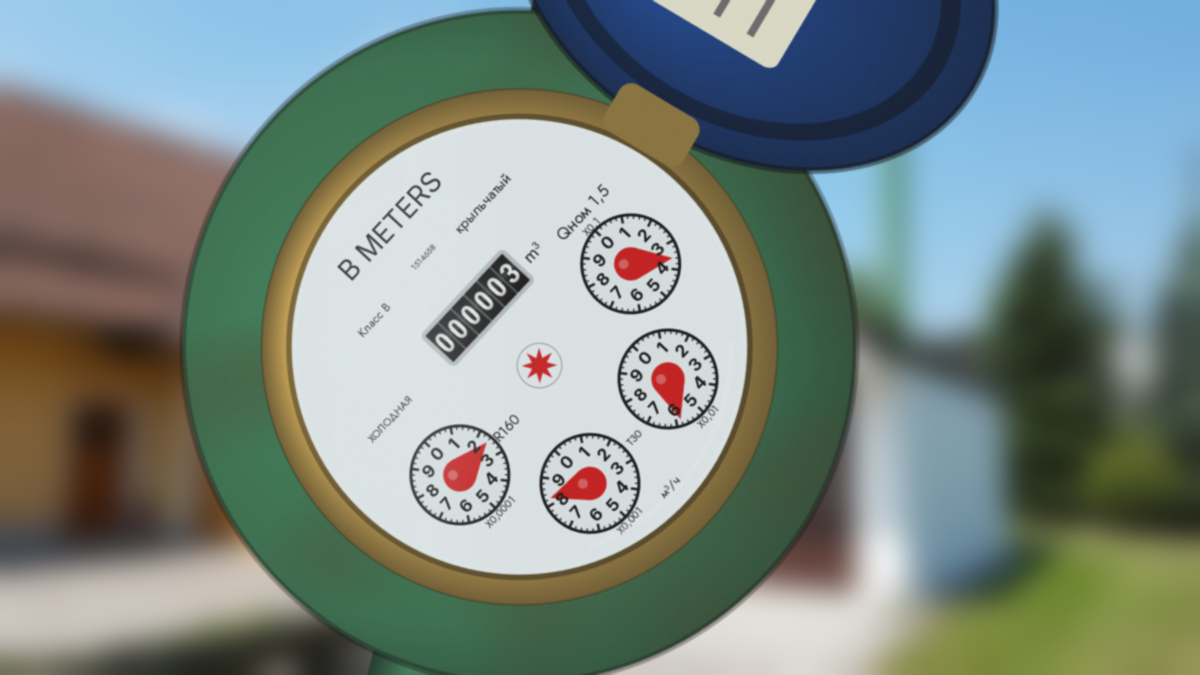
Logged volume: 3.3582 m³
